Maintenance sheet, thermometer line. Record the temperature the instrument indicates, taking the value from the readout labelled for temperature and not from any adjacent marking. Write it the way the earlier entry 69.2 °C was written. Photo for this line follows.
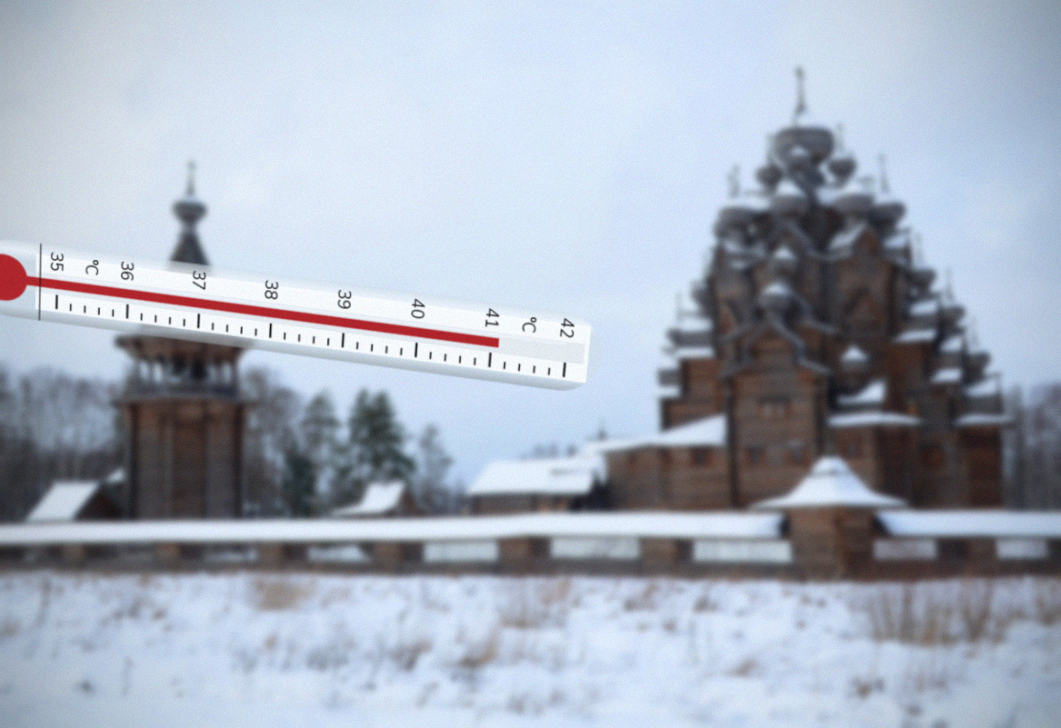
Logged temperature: 41.1 °C
